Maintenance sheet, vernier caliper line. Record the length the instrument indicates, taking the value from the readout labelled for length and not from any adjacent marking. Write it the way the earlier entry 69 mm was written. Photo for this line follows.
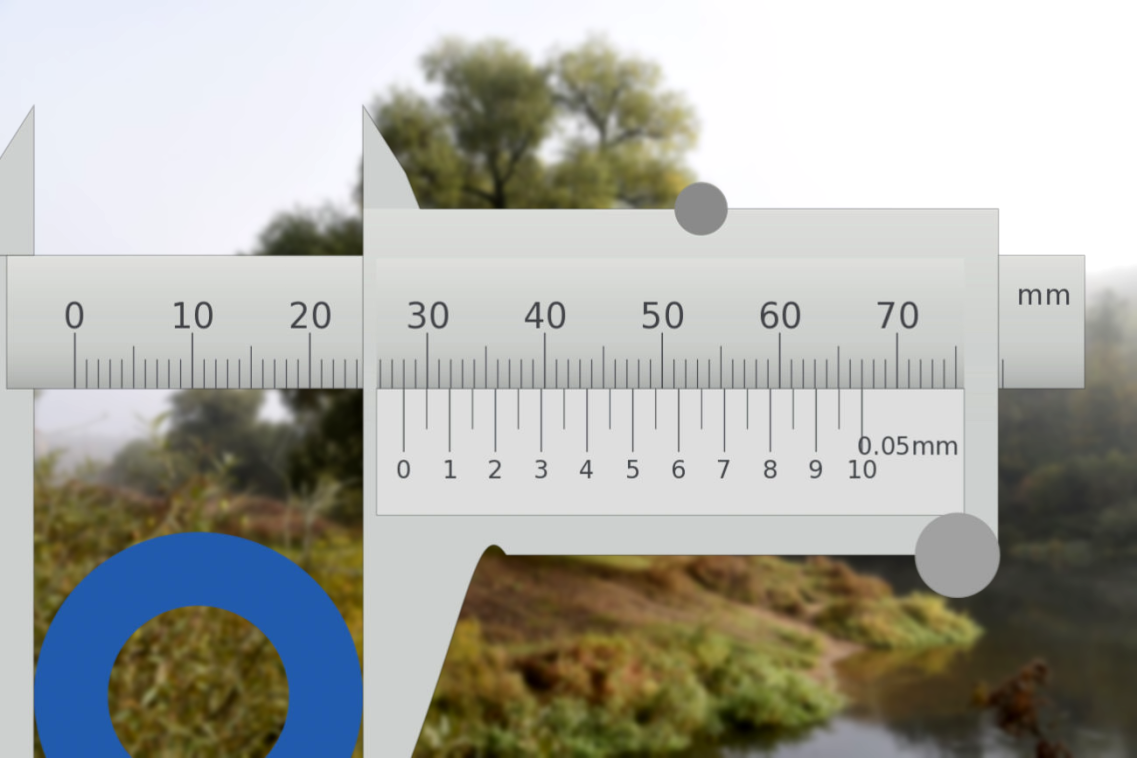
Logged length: 28.0 mm
